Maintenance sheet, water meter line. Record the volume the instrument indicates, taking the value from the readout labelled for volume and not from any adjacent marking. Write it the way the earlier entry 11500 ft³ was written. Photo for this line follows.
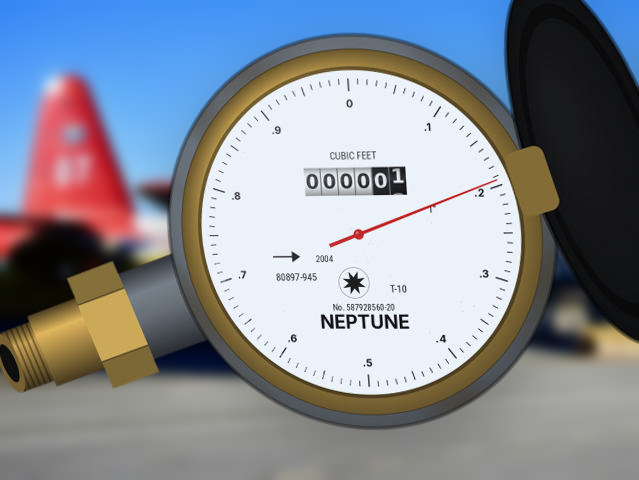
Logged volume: 1.19 ft³
